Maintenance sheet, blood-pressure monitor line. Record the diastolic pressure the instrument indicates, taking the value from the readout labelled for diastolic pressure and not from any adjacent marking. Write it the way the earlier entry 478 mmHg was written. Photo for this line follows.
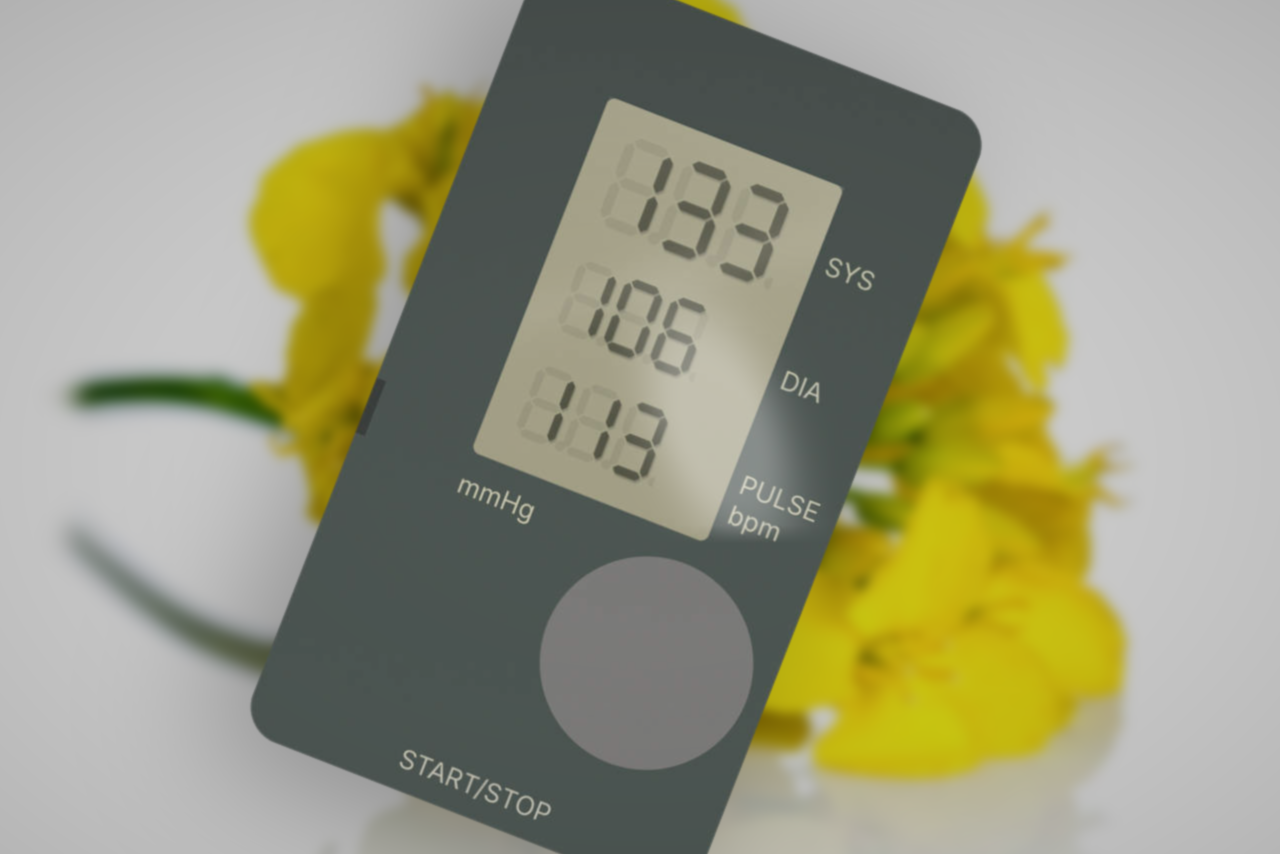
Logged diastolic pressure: 106 mmHg
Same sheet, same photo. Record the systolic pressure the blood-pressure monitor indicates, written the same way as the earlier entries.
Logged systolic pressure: 133 mmHg
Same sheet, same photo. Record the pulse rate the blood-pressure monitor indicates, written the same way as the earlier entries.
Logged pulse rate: 113 bpm
